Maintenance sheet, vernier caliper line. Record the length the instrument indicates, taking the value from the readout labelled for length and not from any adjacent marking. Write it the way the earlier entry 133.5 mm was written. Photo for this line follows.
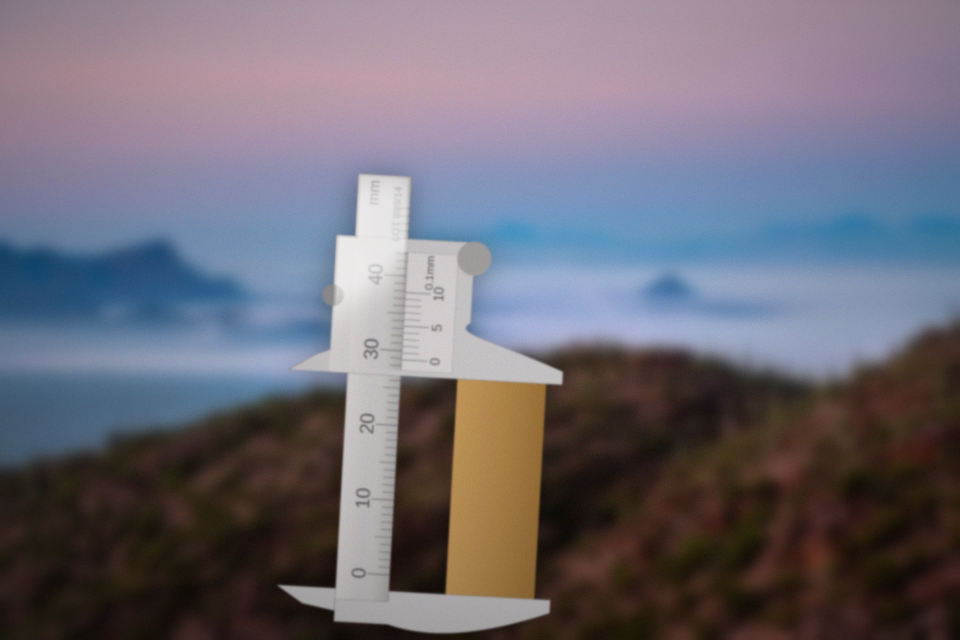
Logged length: 28.8 mm
